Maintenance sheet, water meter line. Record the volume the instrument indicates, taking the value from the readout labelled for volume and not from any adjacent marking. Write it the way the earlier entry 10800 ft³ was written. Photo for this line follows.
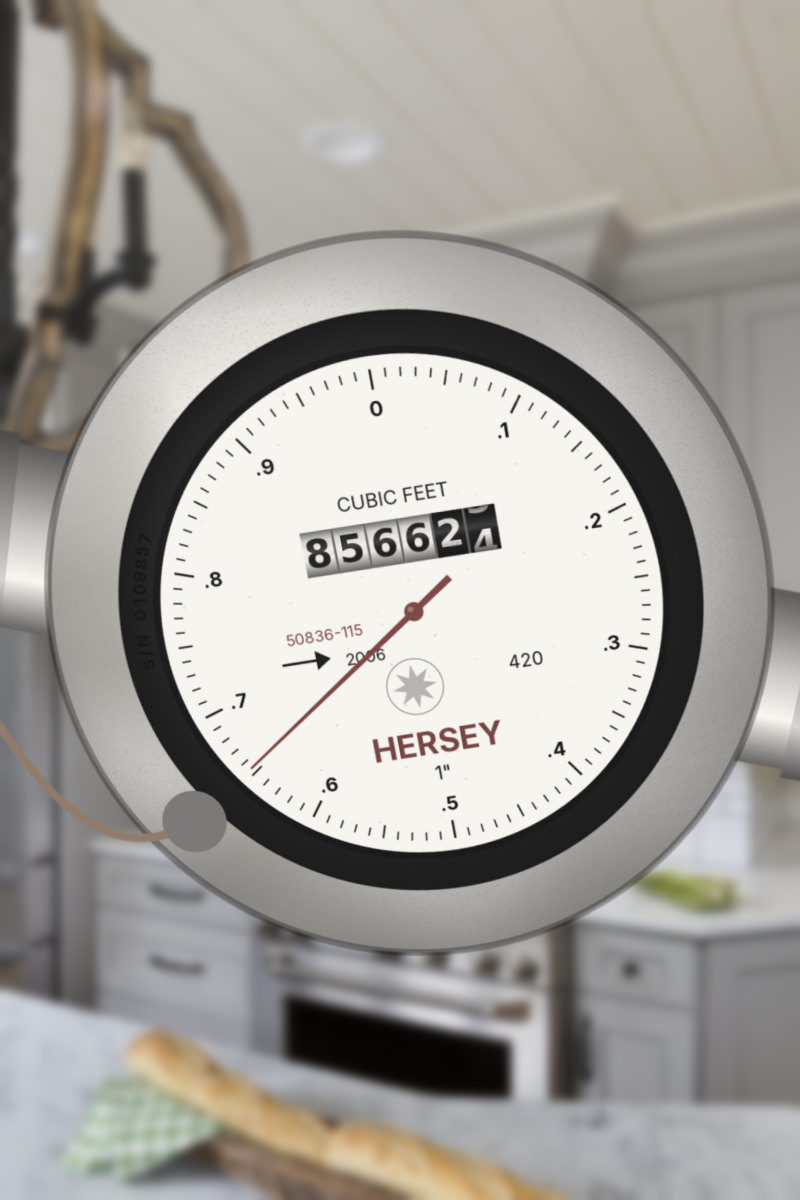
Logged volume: 856623.65 ft³
